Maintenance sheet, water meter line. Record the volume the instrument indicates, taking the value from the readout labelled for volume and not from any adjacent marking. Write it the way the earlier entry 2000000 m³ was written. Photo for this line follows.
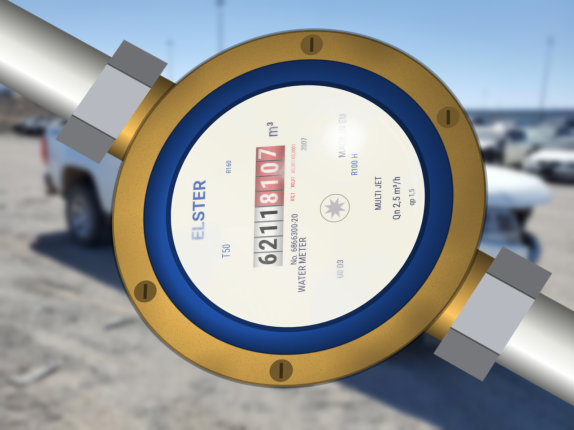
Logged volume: 6211.8107 m³
